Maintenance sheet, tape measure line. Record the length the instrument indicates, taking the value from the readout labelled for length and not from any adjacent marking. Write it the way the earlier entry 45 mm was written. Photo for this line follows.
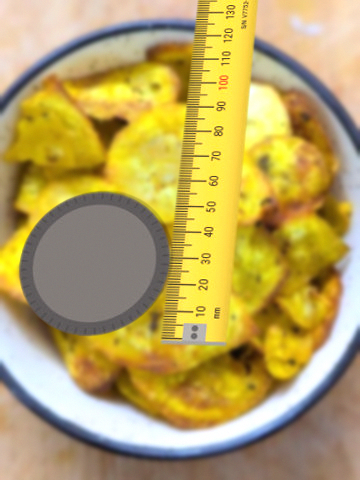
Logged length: 55 mm
